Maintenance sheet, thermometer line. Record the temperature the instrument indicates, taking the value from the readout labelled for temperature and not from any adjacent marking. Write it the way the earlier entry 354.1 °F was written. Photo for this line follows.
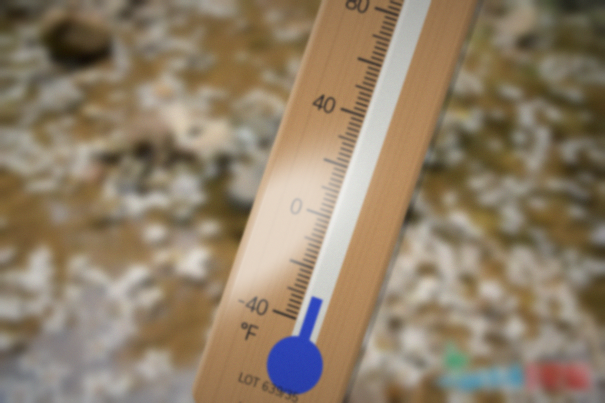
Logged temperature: -30 °F
